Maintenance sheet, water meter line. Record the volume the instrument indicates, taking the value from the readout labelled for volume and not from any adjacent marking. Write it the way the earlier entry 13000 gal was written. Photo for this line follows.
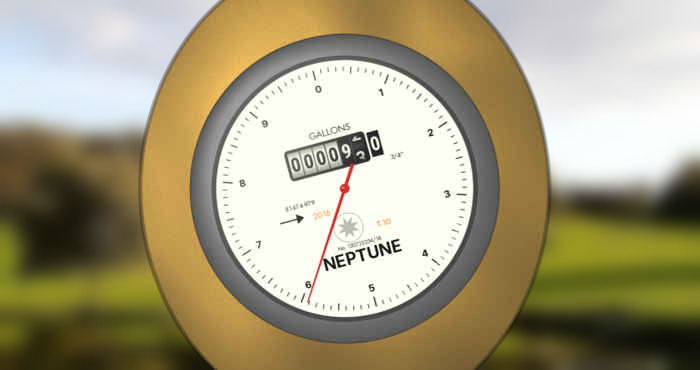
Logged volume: 925.9 gal
